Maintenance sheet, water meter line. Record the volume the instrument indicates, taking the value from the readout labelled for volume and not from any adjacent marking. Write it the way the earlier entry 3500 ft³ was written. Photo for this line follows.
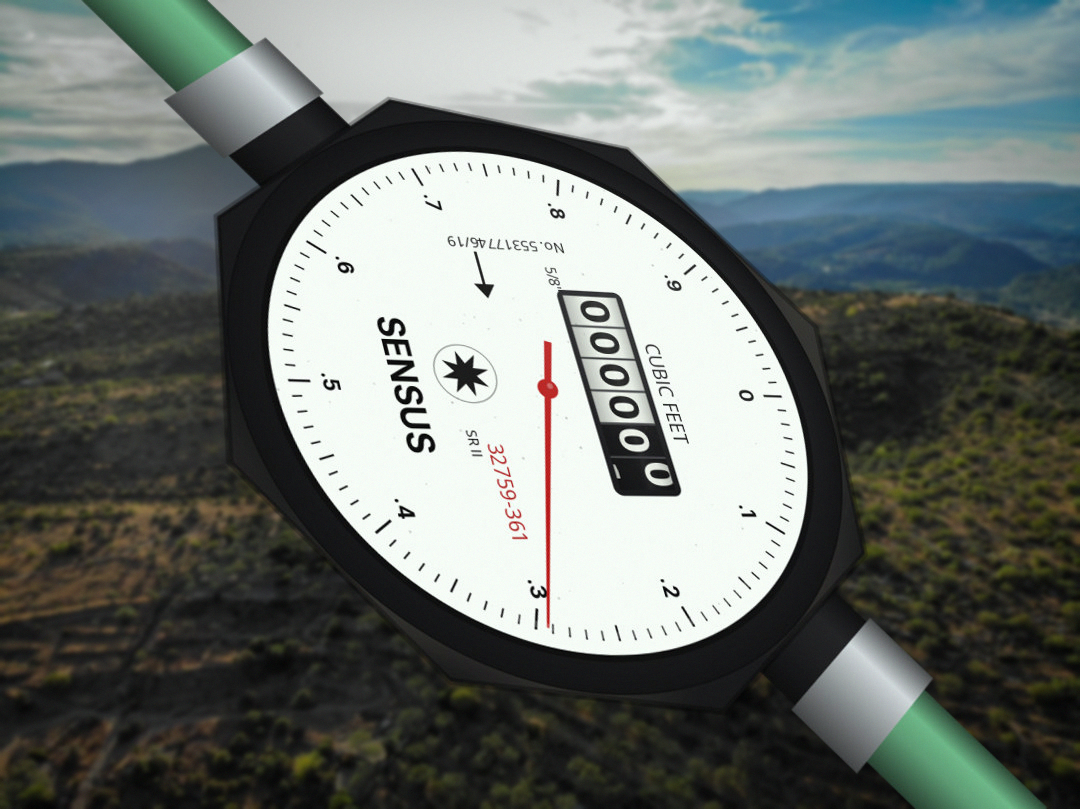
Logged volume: 0.29 ft³
